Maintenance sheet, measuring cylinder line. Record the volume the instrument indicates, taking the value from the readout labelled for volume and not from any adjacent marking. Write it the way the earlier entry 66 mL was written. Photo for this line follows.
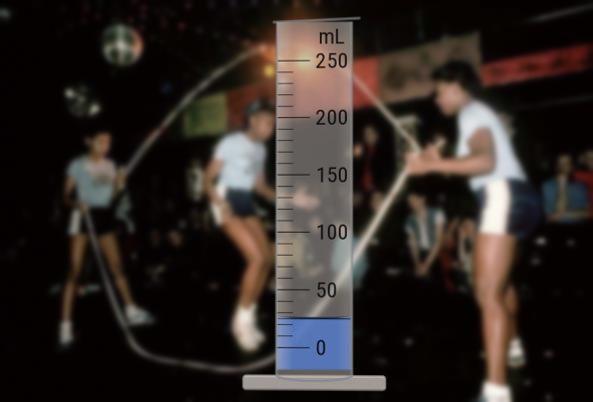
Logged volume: 25 mL
